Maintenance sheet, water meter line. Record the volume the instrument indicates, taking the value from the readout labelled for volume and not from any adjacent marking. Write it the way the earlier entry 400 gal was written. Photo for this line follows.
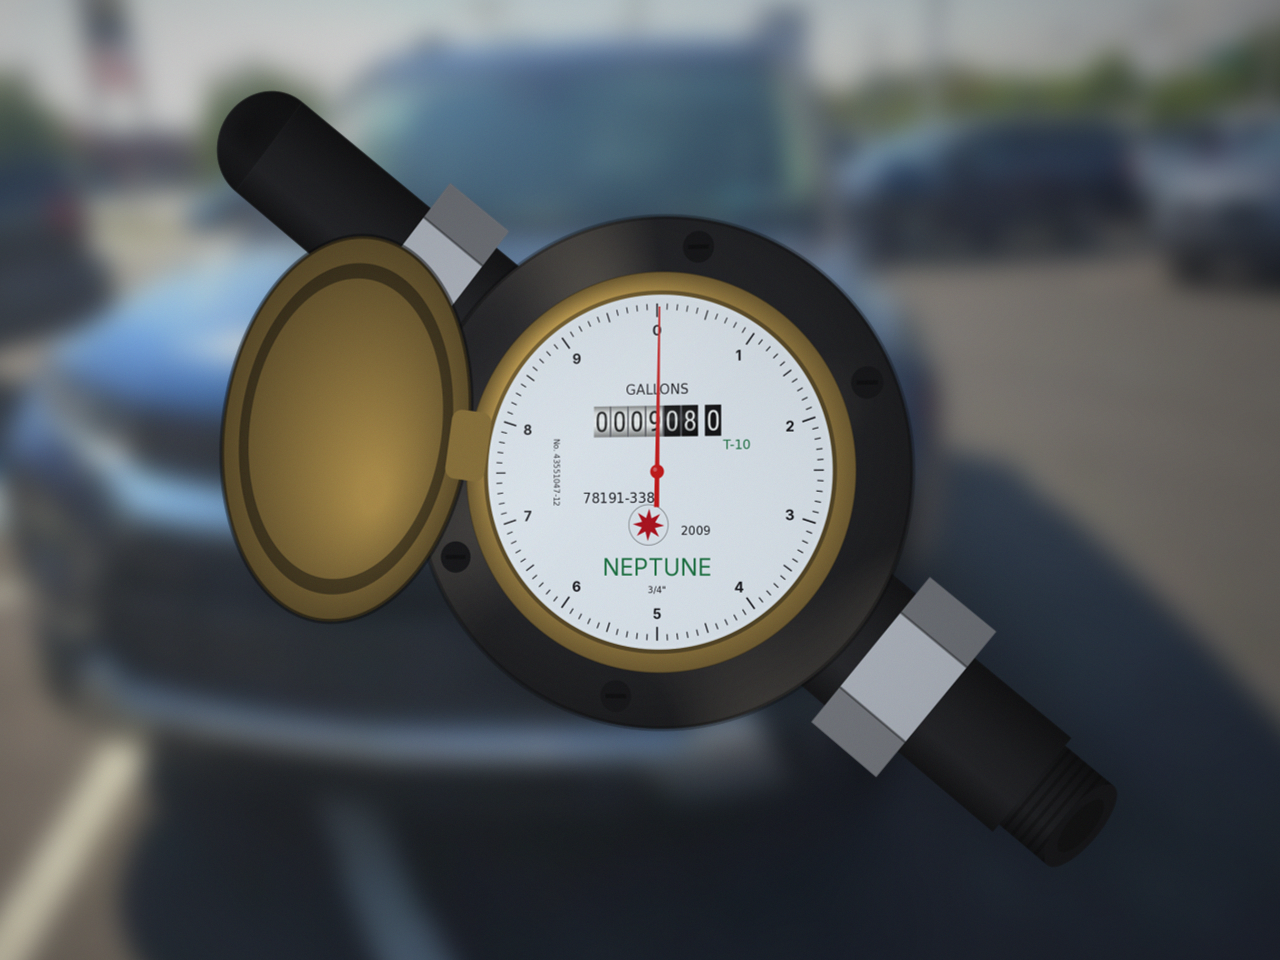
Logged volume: 9080.0 gal
